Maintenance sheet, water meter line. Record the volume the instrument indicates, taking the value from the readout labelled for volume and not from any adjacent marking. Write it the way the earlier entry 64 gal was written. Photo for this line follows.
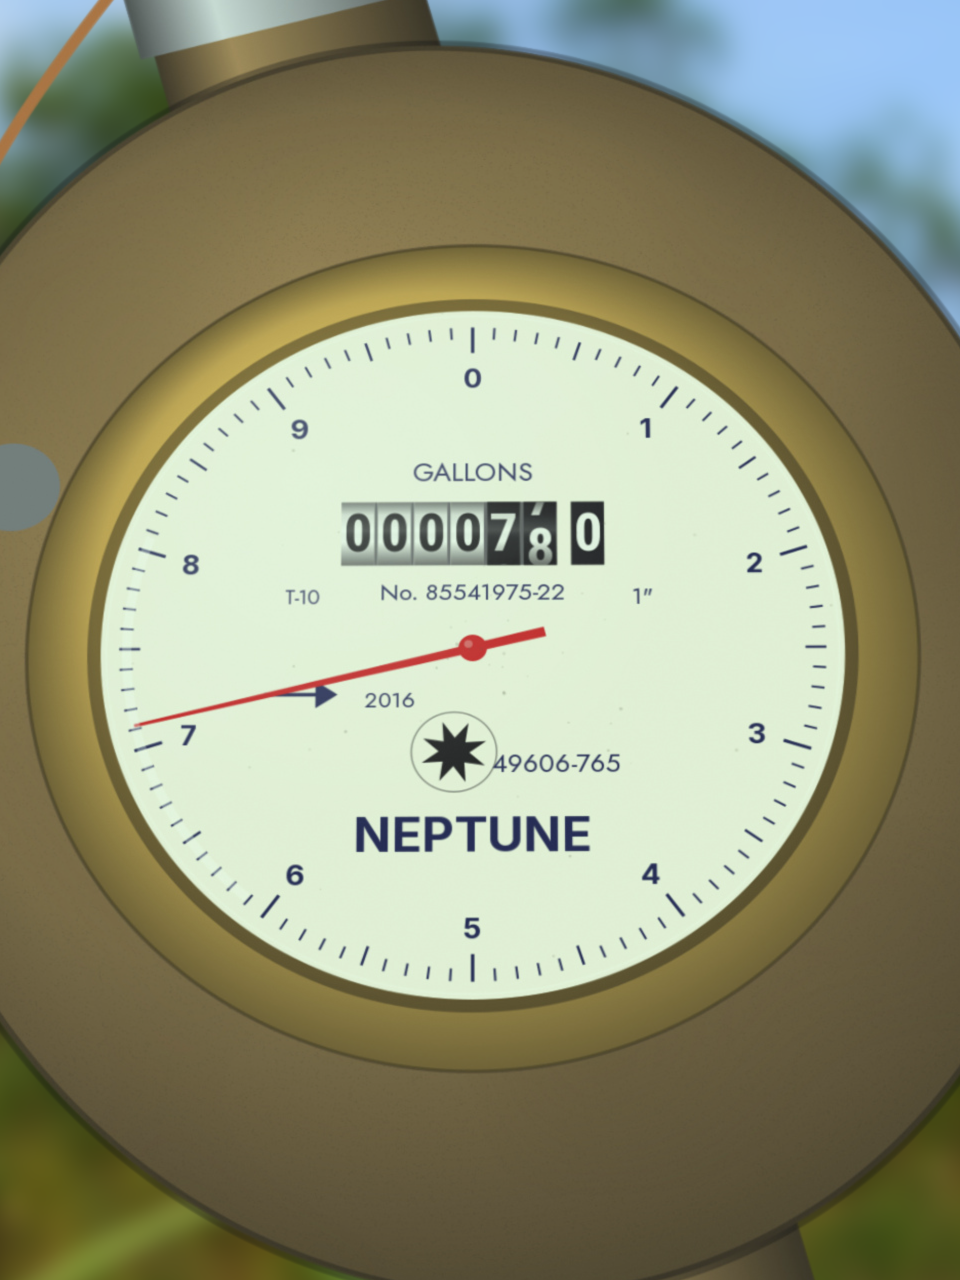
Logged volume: 777.1 gal
